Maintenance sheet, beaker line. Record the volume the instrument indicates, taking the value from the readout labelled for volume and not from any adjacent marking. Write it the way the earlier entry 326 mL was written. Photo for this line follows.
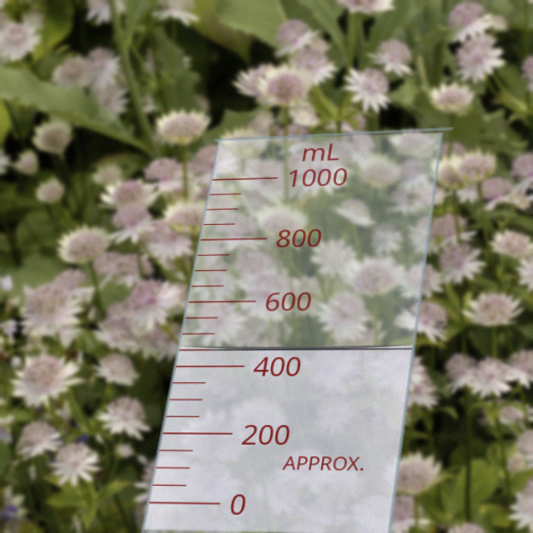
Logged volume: 450 mL
